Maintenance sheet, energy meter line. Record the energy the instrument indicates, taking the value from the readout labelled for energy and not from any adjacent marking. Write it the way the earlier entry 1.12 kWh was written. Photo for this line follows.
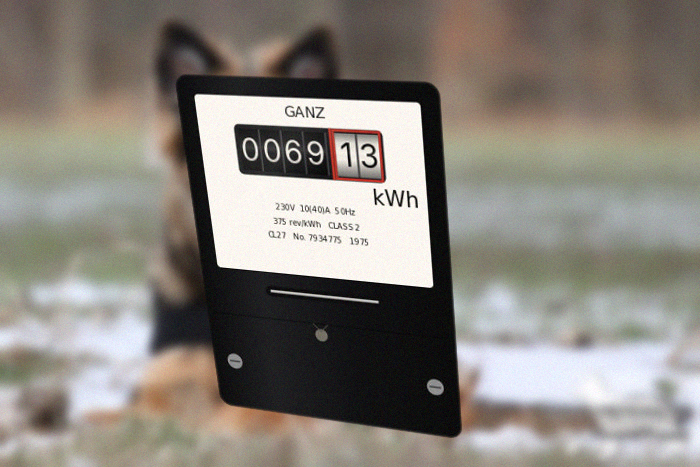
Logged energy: 69.13 kWh
